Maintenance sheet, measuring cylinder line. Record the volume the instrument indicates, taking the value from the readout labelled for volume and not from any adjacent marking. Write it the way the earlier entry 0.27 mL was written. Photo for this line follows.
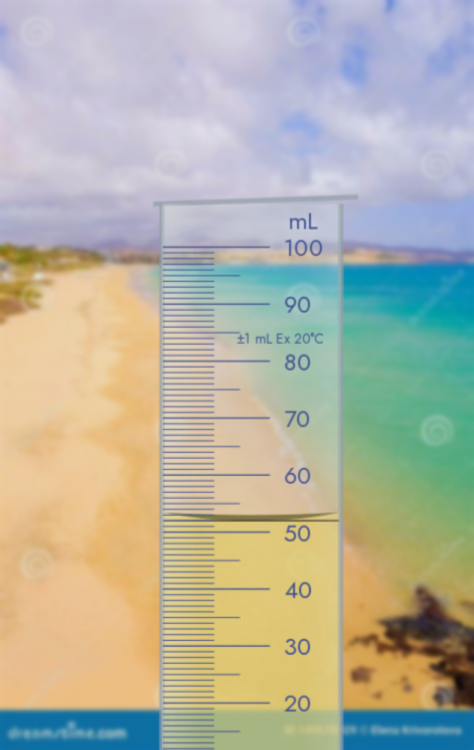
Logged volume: 52 mL
